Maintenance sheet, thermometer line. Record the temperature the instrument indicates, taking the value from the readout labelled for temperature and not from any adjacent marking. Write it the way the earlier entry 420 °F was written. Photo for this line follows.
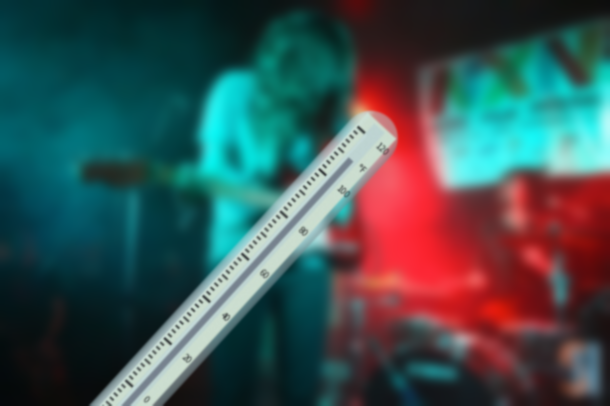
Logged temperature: 110 °F
